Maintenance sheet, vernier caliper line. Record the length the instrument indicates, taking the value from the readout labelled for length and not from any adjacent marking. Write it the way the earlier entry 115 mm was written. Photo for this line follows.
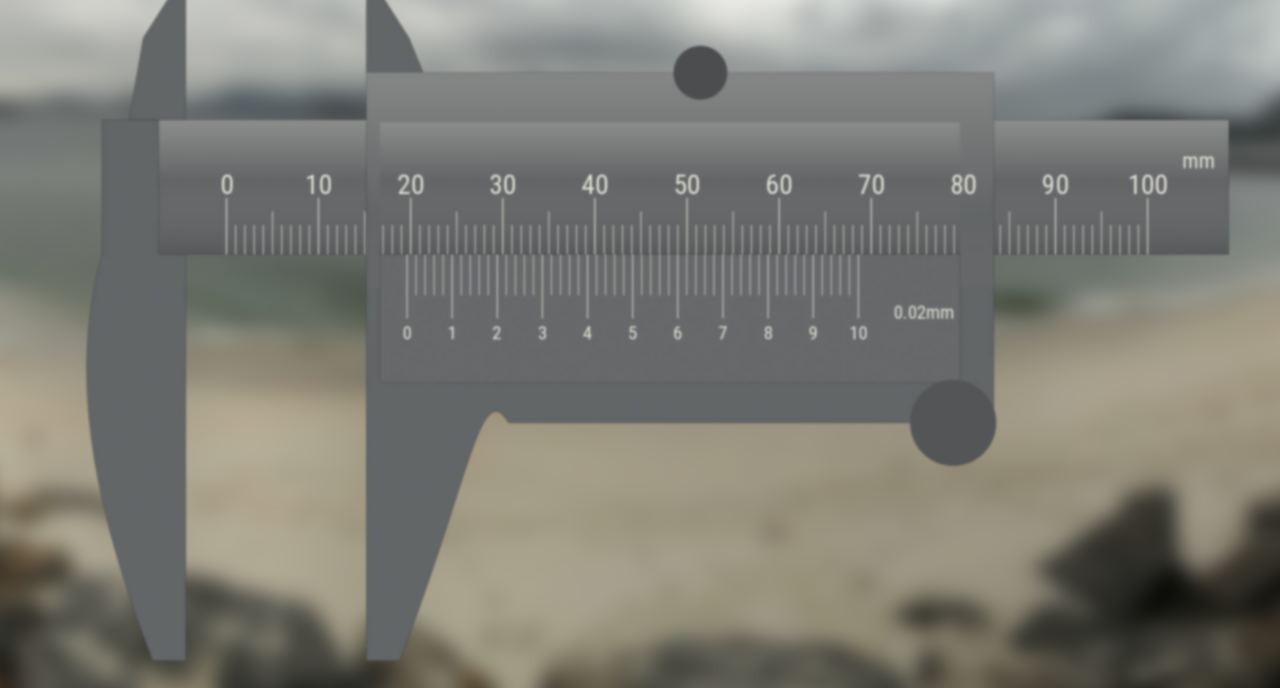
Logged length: 19.6 mm
